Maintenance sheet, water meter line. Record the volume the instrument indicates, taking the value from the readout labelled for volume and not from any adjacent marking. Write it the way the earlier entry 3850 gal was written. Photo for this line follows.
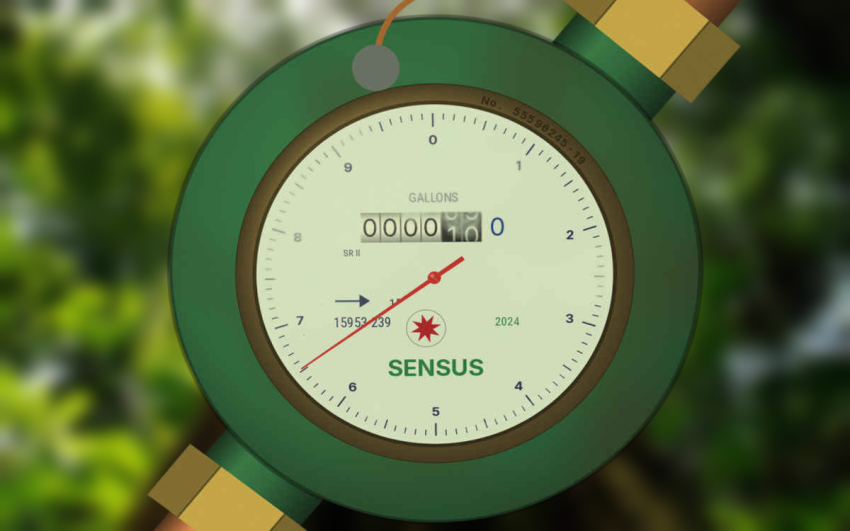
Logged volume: 96.5 gal
